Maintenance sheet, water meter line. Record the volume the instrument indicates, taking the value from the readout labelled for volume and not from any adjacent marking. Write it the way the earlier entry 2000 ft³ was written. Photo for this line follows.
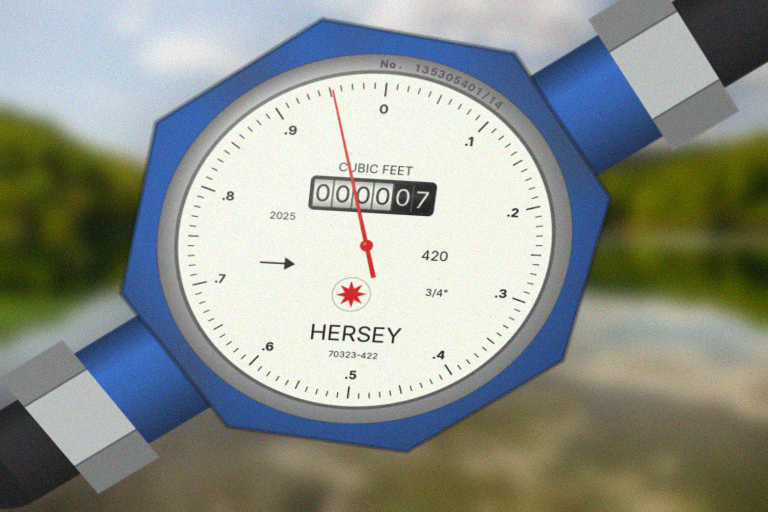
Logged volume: 6.95 ft³
